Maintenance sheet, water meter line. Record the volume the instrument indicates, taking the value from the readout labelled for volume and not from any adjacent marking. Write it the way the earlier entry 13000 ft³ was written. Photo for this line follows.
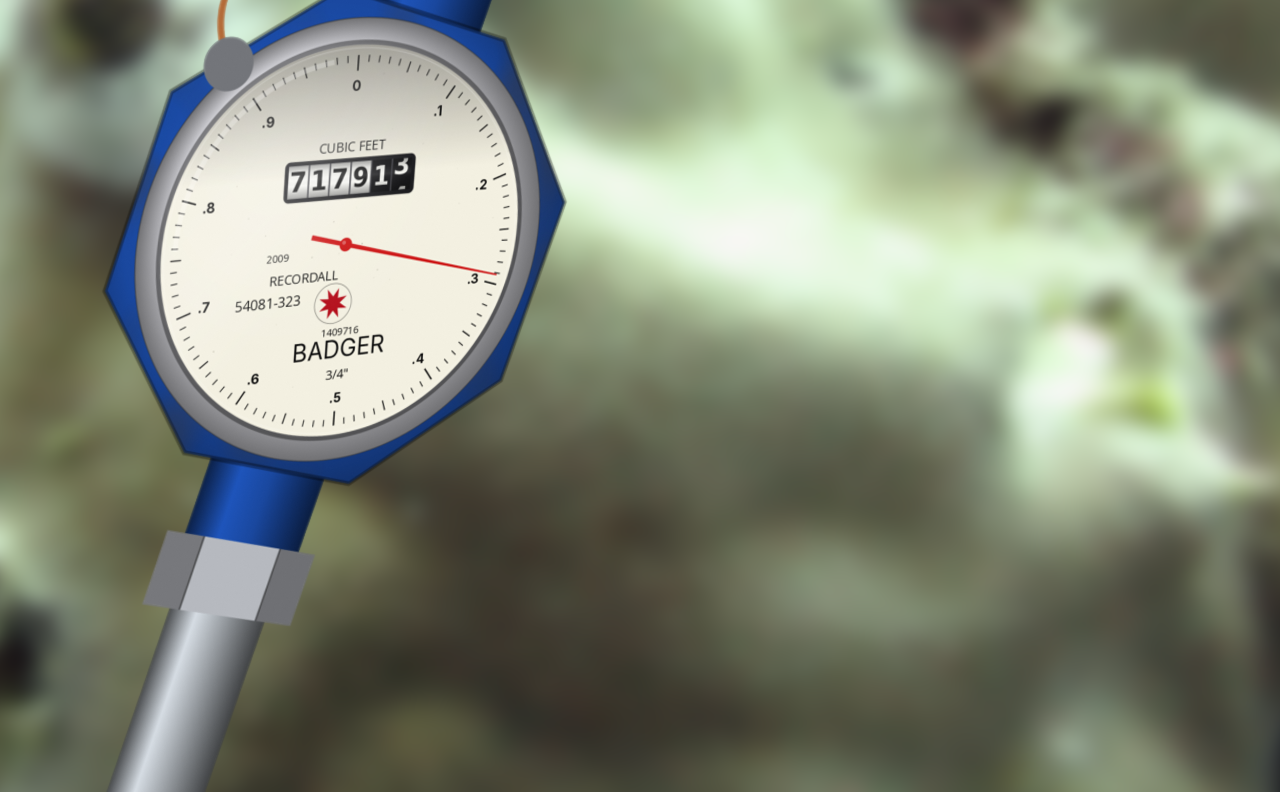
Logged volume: 717913.29 ft³
